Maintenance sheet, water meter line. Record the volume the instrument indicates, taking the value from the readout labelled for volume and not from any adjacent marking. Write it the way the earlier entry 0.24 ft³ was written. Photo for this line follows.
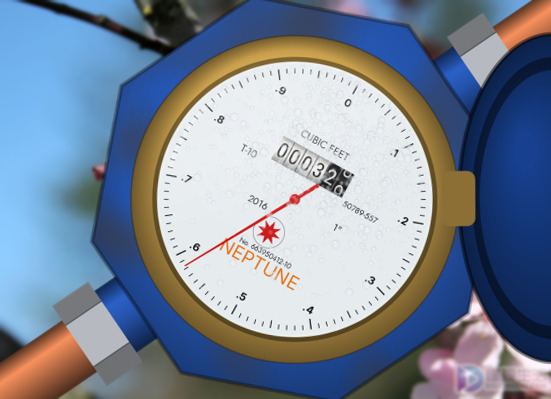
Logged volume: 328.58 ft³
